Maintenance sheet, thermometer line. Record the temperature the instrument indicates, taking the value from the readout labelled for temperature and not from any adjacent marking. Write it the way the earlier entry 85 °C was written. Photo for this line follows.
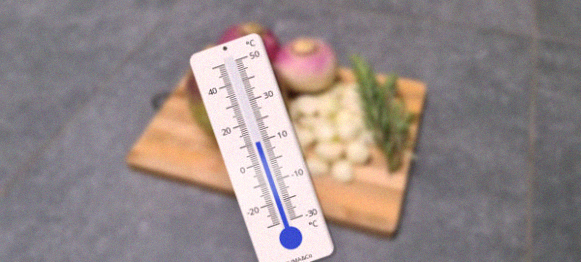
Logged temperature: 10 °C
